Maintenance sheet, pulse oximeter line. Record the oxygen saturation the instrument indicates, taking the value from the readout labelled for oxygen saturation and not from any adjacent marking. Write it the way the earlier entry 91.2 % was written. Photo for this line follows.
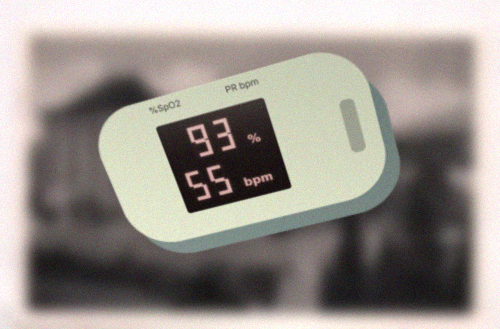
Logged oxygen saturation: 93 %
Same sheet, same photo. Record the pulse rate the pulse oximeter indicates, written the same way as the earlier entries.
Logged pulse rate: 55 bpm
